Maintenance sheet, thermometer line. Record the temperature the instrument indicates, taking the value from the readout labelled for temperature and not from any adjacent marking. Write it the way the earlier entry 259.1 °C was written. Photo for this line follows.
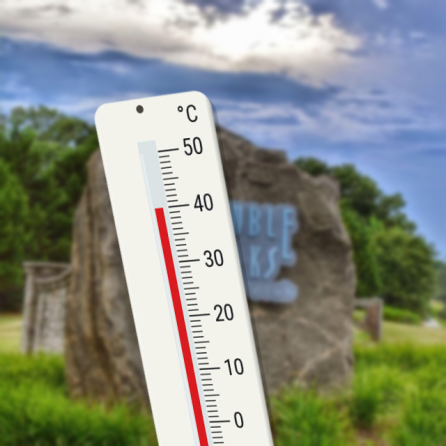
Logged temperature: 40 °C
